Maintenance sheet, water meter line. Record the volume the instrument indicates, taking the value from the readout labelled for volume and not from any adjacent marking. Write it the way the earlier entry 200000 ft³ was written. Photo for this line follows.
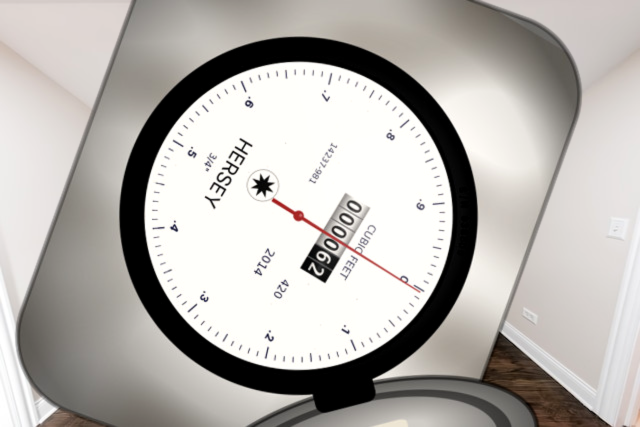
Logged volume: 62.00 ft³
